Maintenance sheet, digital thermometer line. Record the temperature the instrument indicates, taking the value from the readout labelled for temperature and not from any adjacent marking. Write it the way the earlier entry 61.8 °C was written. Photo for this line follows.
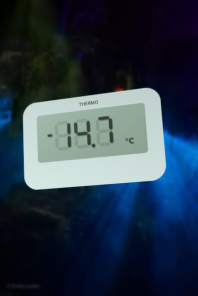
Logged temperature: -14.7 °C
